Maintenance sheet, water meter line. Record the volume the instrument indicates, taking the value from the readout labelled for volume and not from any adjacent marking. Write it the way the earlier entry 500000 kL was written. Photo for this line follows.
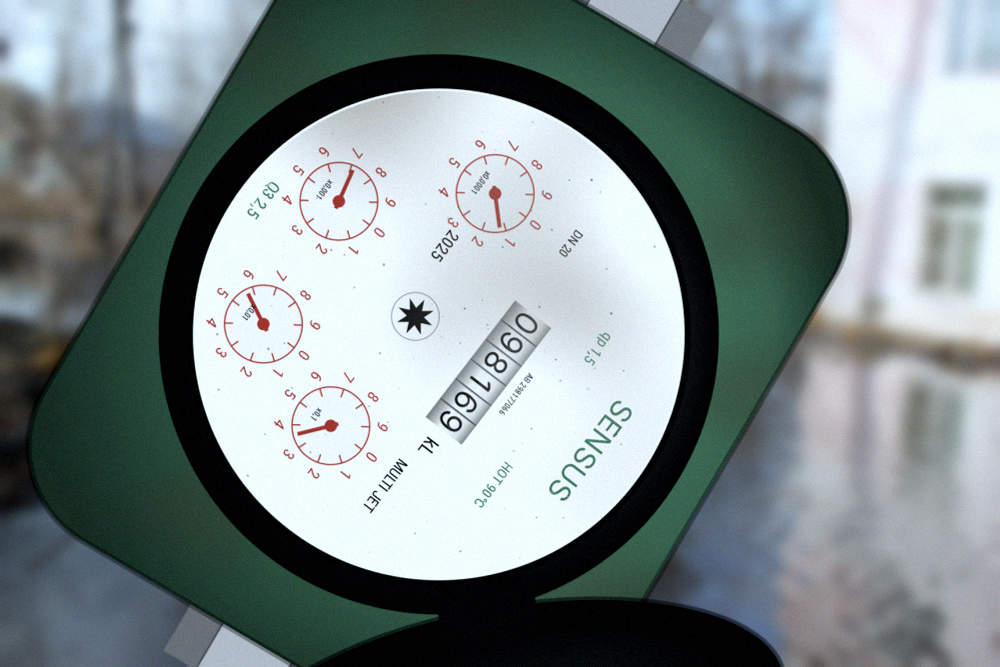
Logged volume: 98169.3571 kL
